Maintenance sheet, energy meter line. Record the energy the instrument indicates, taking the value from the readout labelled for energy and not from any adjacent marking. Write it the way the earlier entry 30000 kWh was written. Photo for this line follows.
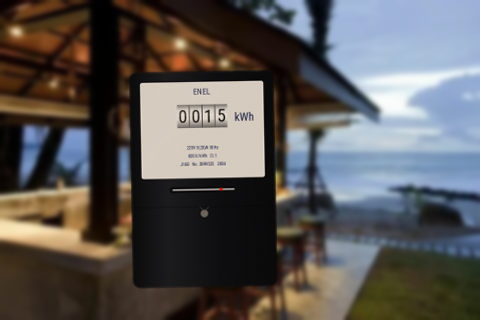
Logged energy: 15 kWh
